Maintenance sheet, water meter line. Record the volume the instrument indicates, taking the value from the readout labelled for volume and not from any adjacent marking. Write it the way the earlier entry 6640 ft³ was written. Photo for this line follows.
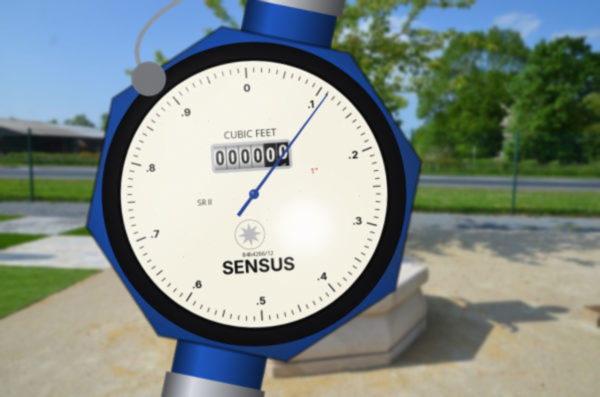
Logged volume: 0.11 ft³
